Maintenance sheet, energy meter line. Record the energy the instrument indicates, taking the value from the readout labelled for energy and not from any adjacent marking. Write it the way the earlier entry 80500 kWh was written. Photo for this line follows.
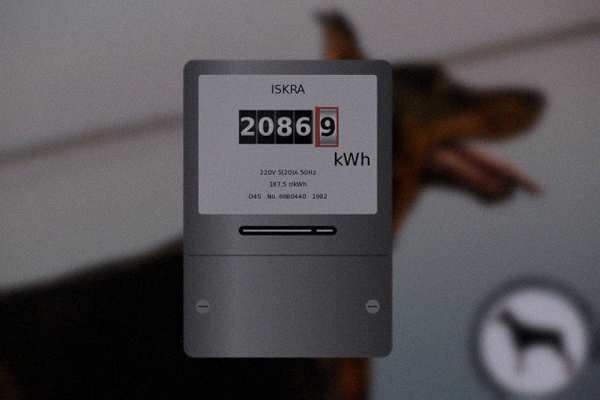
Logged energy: 2086.9 kWh
